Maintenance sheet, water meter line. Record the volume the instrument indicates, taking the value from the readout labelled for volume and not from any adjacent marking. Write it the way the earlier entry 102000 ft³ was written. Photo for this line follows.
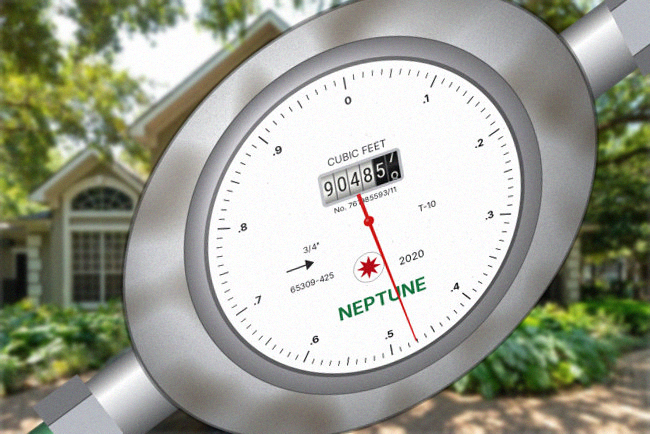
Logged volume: 904857.47 ft³
